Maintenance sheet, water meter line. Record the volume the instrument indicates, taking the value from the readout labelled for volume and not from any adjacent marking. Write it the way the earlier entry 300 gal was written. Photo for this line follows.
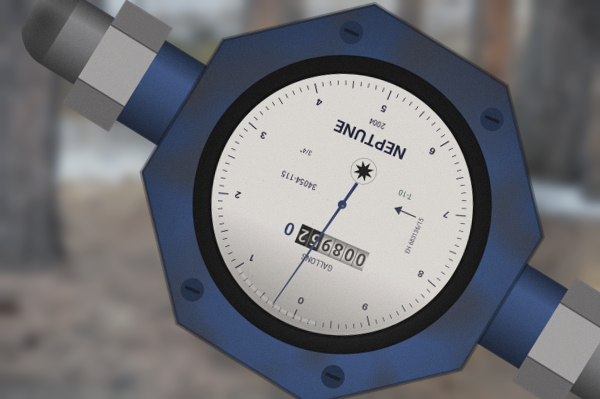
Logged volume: 89520.3 gal
